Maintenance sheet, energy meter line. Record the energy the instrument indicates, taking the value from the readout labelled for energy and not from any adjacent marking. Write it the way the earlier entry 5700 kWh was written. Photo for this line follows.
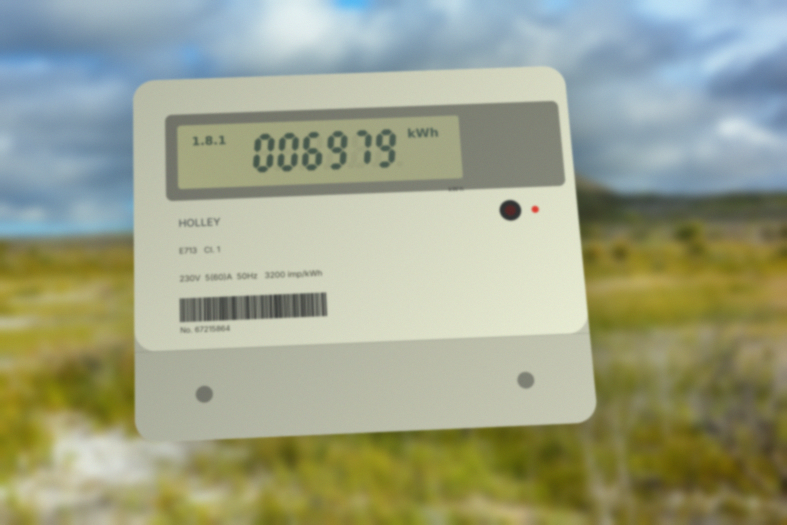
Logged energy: 6979 kWh
